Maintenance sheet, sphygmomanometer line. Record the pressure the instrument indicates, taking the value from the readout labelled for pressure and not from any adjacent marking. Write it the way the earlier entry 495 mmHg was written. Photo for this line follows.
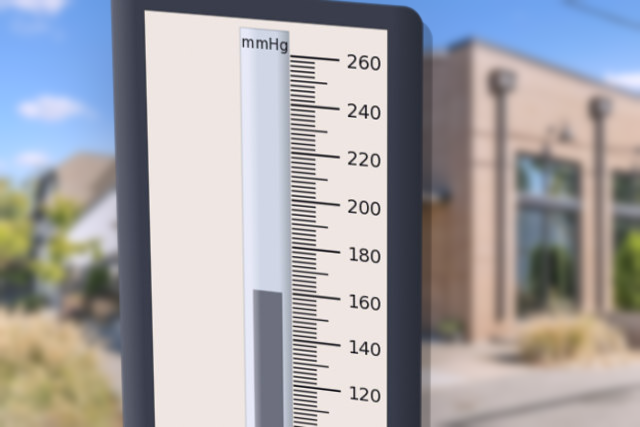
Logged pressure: 160 mmHg
